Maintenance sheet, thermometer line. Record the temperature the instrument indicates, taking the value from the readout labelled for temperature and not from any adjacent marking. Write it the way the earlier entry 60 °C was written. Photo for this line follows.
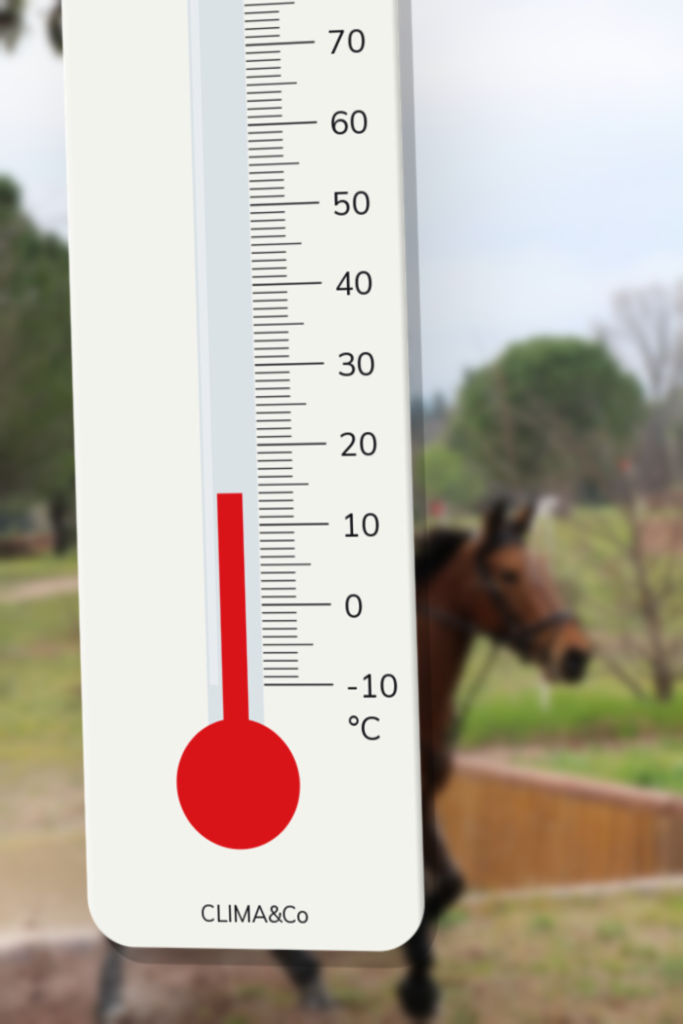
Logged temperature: 14 °C
